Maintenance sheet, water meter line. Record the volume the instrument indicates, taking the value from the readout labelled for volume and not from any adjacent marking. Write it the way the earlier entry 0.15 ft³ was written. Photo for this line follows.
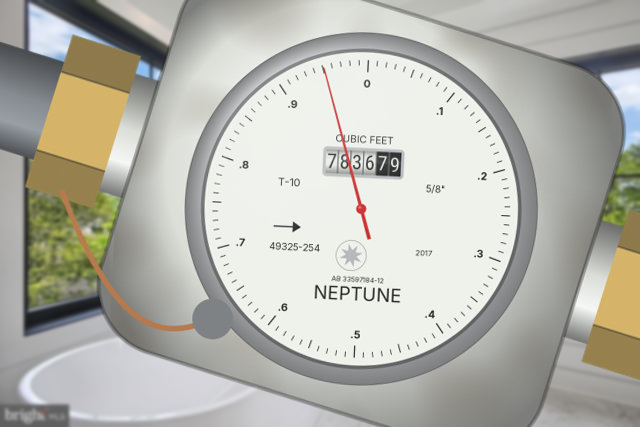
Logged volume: 783678.95 ft³
